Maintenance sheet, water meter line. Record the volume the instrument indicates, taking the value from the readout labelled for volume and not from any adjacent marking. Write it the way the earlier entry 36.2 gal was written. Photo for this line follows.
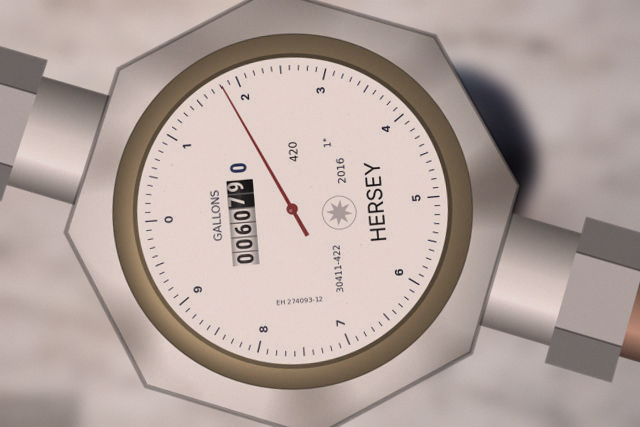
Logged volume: 60791.8 gal
